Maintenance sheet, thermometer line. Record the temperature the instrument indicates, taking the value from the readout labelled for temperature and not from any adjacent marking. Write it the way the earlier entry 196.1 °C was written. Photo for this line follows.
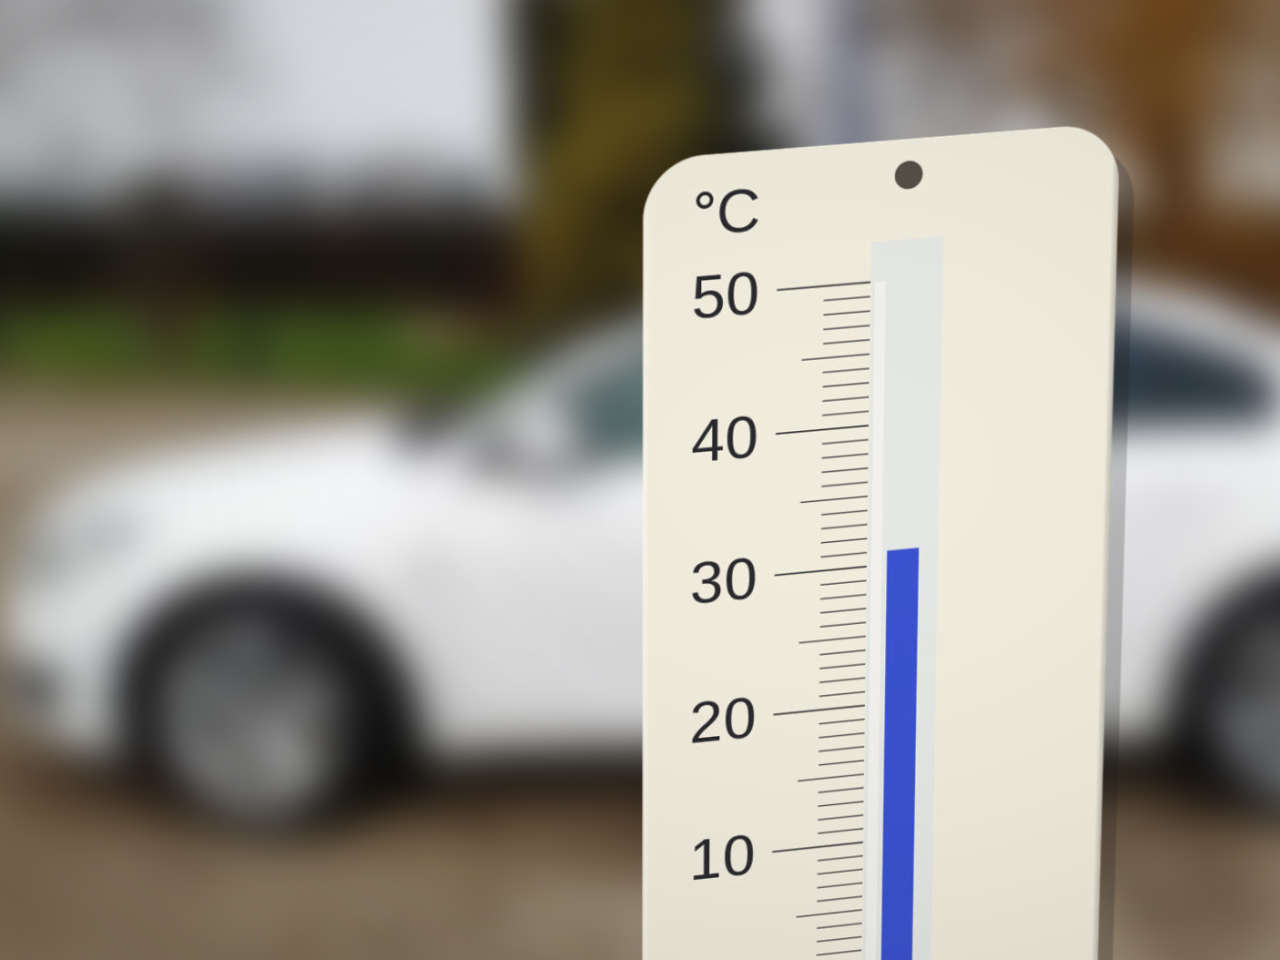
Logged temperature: 31 °C
